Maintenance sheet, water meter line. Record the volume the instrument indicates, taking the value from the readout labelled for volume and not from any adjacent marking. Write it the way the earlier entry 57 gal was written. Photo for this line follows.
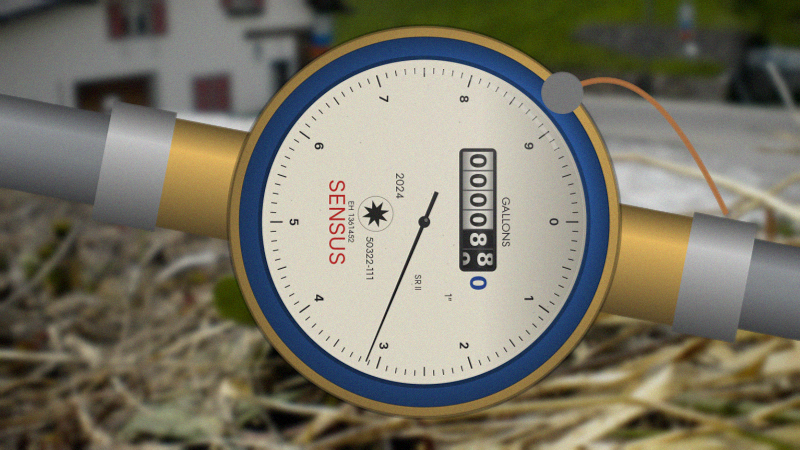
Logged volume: 883.1 gal
